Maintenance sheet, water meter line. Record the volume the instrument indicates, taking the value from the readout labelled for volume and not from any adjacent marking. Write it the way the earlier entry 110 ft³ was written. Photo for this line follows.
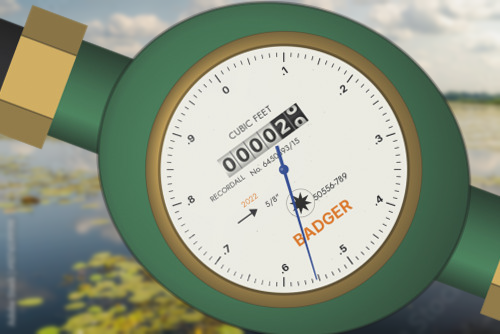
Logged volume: 28.55 ft³
